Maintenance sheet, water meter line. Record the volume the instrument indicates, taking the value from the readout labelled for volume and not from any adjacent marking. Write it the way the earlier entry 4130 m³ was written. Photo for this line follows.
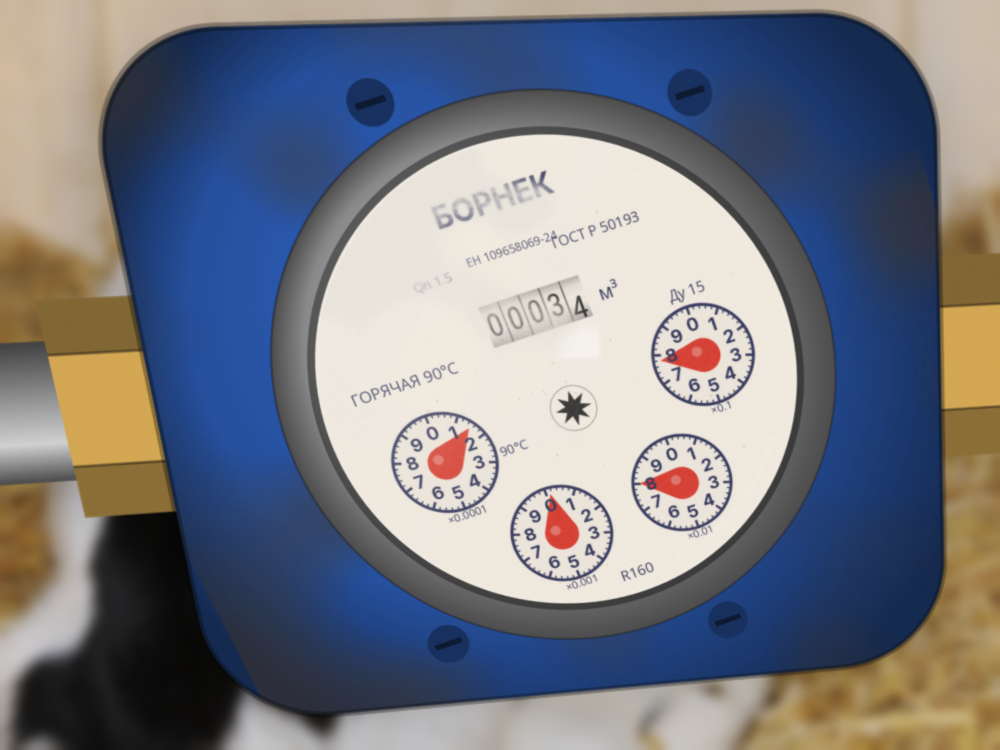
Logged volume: 33.7801 m³
